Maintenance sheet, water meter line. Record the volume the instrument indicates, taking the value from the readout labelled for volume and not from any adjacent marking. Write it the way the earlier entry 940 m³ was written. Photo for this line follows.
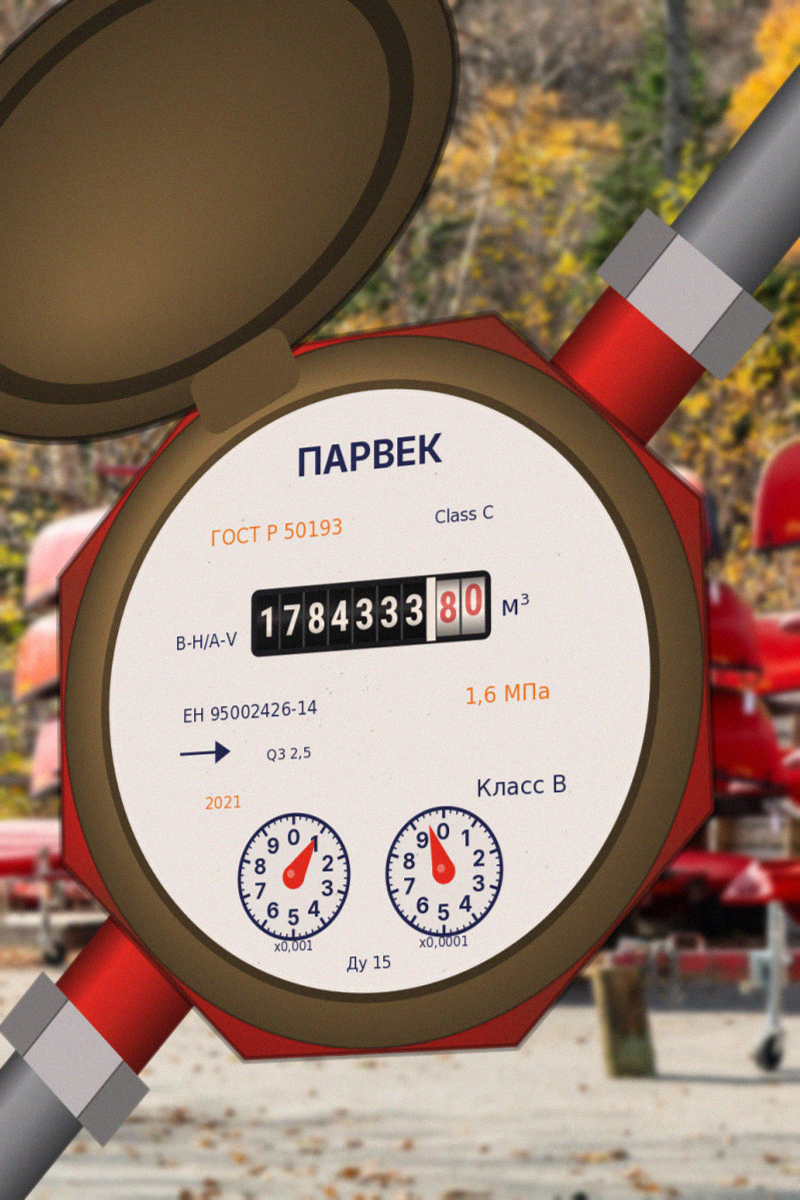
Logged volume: 1784333.8009 m³
